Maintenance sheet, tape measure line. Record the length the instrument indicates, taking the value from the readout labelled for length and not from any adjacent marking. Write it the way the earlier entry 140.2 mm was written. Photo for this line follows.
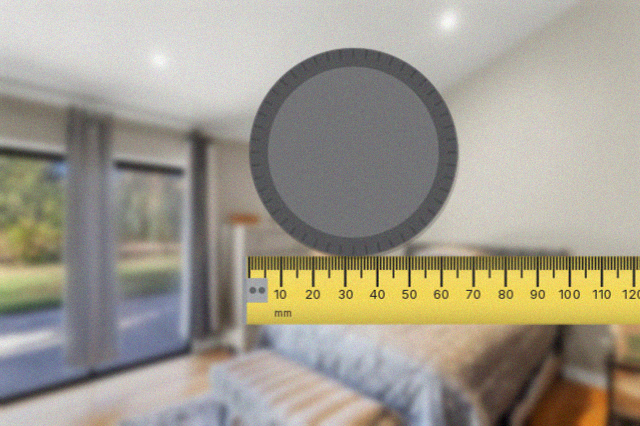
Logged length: 65 mm
